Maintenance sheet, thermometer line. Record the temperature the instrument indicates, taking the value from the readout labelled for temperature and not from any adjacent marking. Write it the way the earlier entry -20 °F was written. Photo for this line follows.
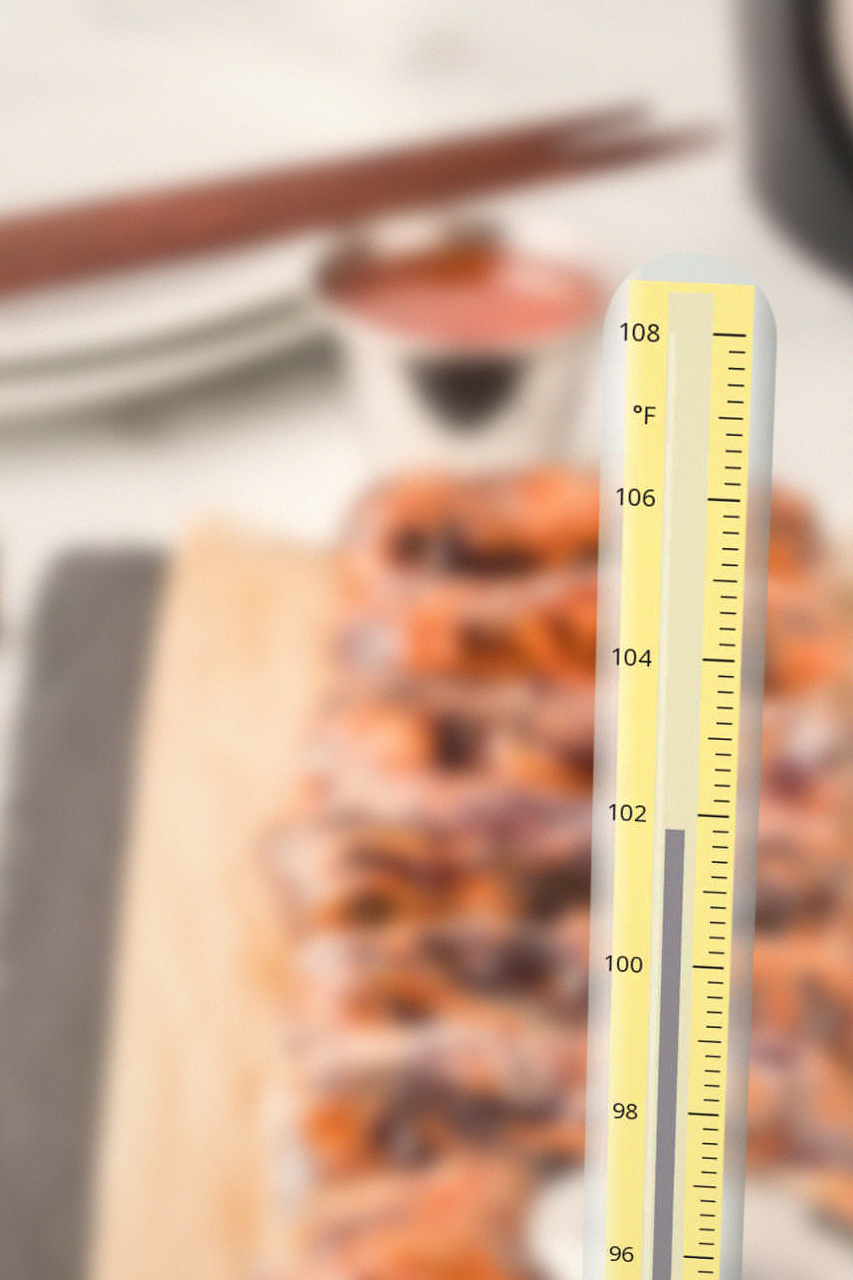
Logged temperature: 101.8 °F
